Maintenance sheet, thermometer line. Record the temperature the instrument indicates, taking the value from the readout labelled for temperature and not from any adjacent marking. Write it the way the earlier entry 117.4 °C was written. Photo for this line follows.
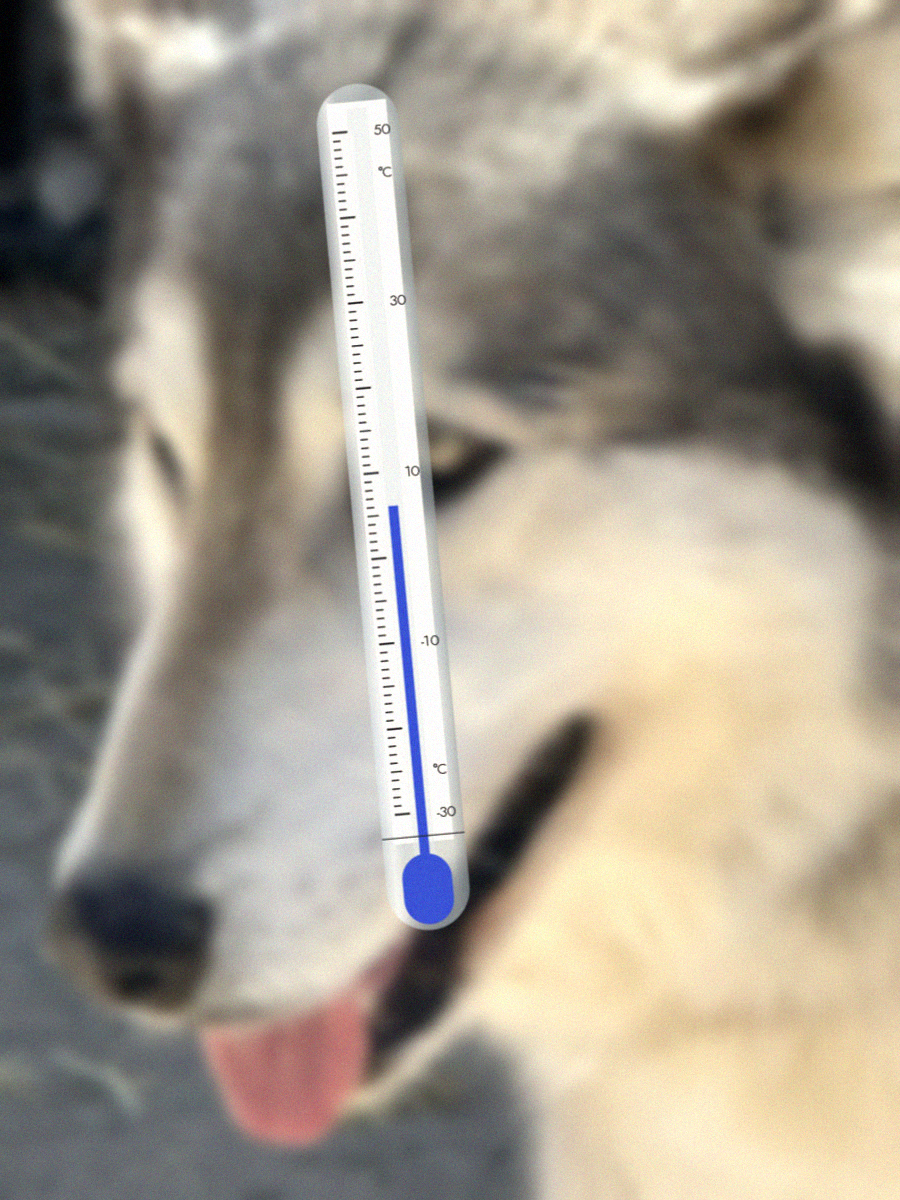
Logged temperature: 6 °C
